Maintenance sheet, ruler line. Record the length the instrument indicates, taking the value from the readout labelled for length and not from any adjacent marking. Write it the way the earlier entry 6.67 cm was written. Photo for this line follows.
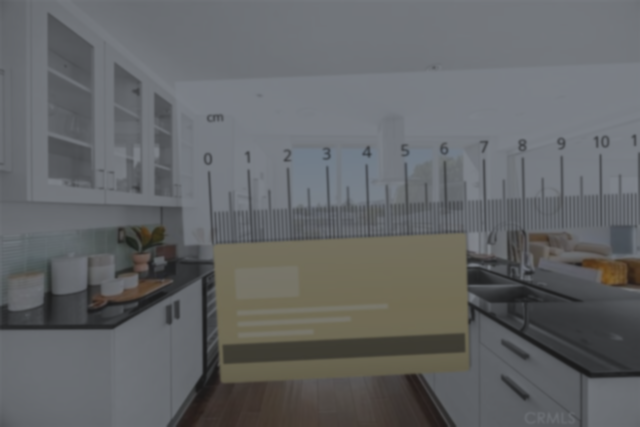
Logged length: 6.5 cm
